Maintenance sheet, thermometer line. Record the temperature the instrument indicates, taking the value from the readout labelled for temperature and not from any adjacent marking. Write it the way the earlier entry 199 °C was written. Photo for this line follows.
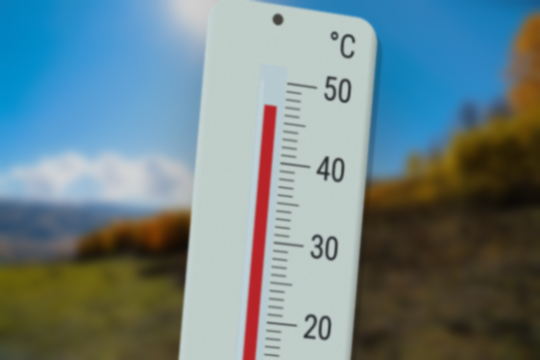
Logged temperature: 47 °C
